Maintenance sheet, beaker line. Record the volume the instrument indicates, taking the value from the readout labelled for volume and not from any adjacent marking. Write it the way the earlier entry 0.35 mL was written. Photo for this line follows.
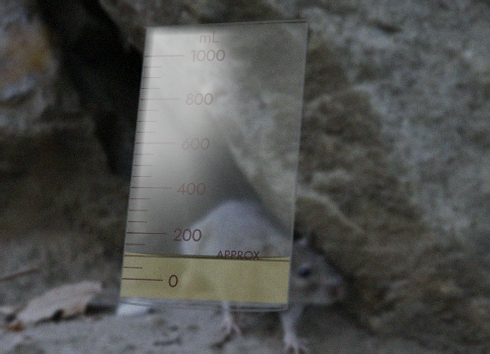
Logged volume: 100 mL
